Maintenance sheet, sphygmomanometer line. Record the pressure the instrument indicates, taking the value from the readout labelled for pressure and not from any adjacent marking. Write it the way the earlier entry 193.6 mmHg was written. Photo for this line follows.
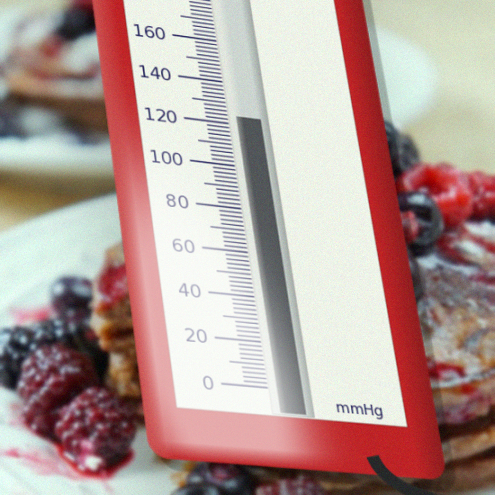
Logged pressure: 124 mmHg
